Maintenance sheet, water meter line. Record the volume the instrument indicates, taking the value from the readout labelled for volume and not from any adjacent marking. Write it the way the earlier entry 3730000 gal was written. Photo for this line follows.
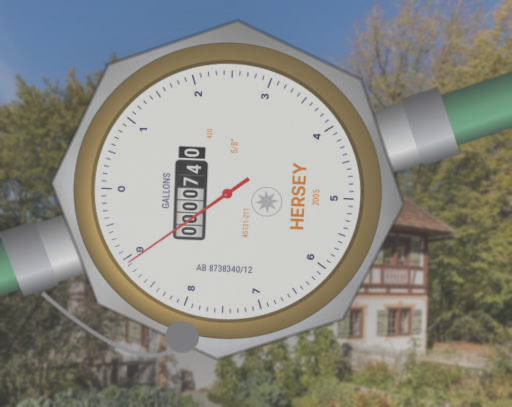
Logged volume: 738.9 gal
